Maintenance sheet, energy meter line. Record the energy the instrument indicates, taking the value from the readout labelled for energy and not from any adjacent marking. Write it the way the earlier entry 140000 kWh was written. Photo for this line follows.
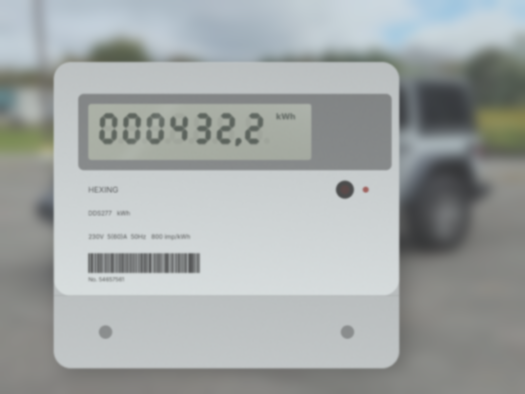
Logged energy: 432.2 kWh
